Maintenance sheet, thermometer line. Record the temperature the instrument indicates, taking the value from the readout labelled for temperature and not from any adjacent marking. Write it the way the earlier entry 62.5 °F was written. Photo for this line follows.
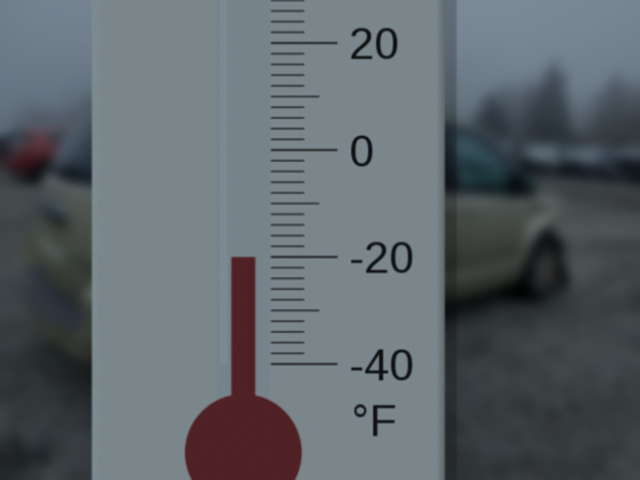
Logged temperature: -20 °F
